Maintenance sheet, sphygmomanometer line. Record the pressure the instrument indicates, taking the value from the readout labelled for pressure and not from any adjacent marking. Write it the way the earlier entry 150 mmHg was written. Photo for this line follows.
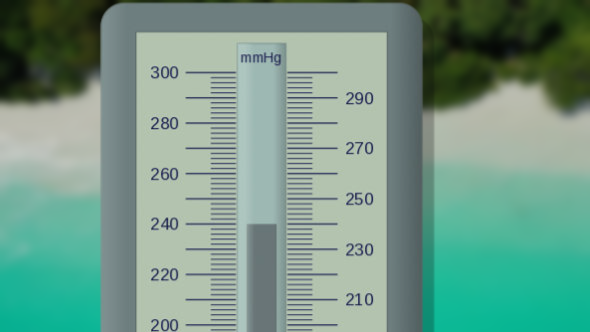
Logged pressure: 240 mmHg
